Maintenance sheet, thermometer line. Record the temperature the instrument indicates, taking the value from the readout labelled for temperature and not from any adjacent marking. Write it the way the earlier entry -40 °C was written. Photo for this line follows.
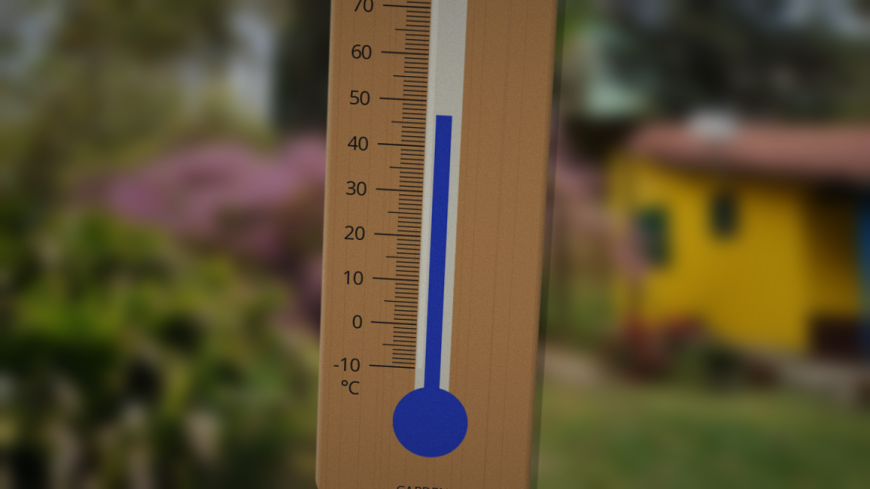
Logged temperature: 47 °C
